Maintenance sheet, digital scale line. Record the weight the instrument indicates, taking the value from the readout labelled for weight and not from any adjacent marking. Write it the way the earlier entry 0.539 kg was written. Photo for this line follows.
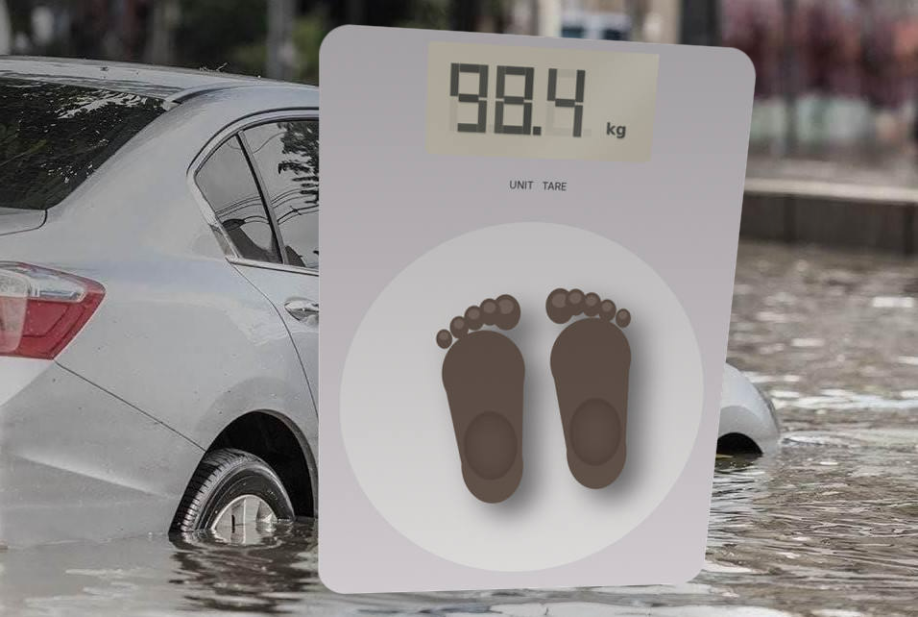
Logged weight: 98.4 kg
